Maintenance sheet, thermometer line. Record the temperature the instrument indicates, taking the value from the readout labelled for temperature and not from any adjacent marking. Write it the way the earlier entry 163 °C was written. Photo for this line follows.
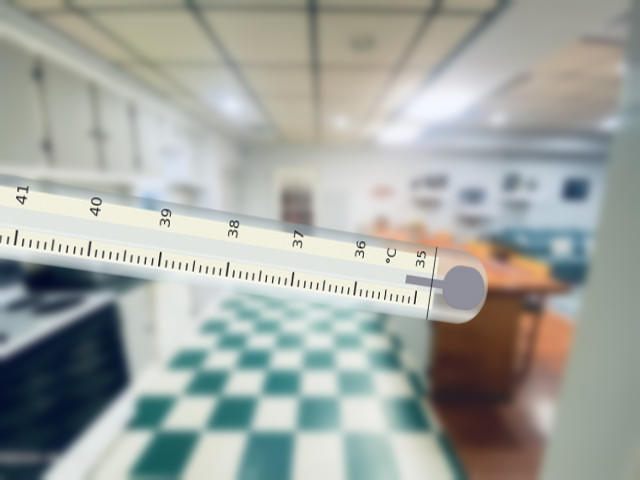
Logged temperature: 35.2 °C
